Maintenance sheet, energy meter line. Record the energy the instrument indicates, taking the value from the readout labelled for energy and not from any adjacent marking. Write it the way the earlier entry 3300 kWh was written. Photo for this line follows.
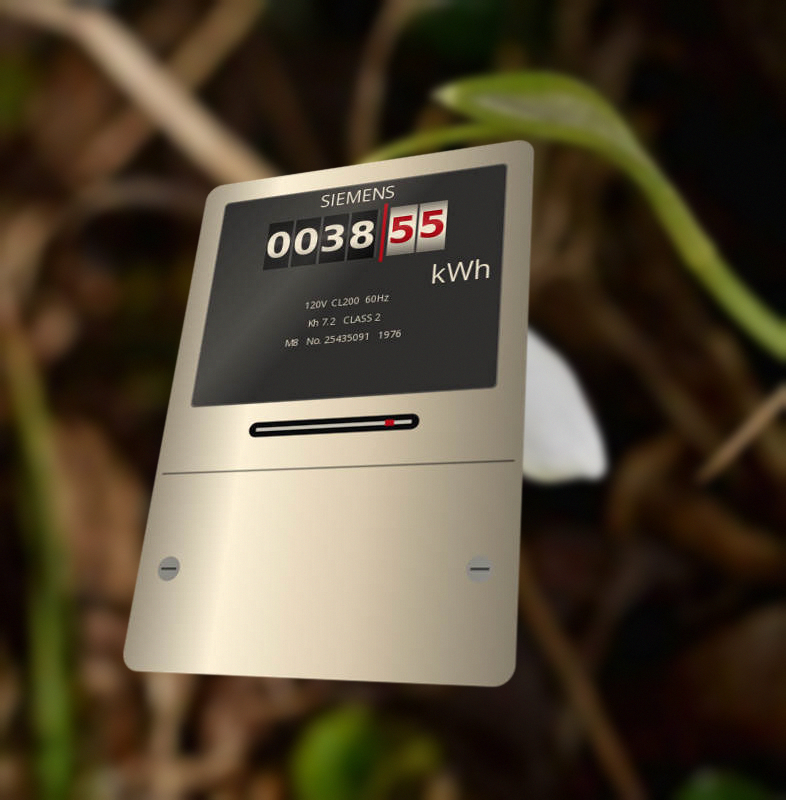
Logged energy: 38.55 kWh
